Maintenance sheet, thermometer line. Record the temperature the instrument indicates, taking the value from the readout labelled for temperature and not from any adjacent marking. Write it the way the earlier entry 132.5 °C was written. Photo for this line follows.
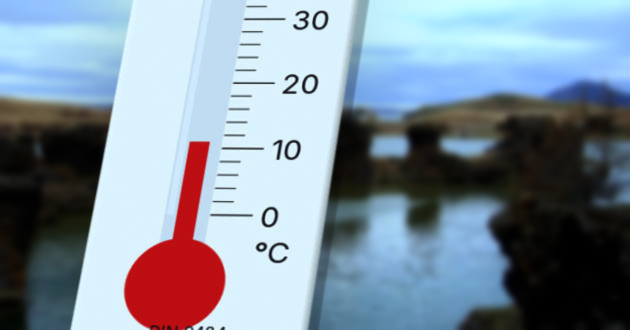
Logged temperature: 11 °C
